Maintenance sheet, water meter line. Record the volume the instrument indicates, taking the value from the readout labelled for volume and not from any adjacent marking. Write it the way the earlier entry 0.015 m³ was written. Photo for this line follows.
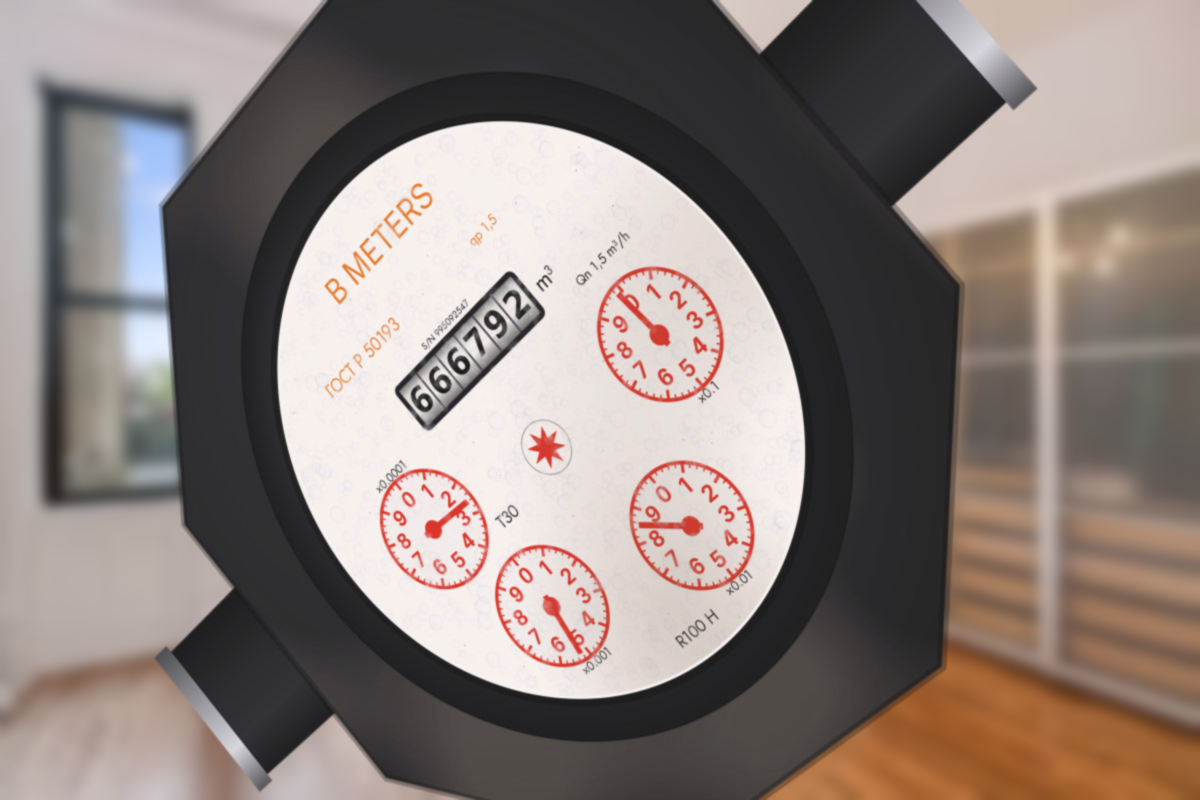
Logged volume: 666791.9852 m³
